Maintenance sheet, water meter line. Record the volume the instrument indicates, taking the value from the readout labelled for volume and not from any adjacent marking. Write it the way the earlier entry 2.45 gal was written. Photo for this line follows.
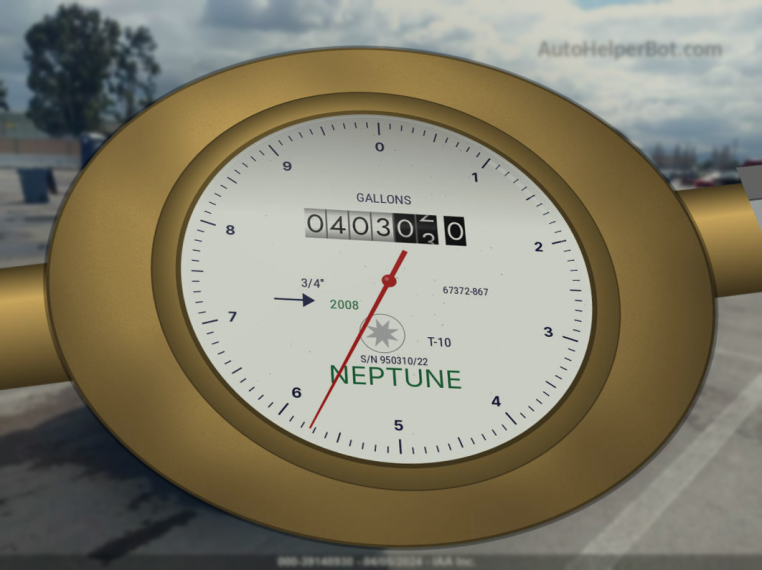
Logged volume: 403025.7 gal
